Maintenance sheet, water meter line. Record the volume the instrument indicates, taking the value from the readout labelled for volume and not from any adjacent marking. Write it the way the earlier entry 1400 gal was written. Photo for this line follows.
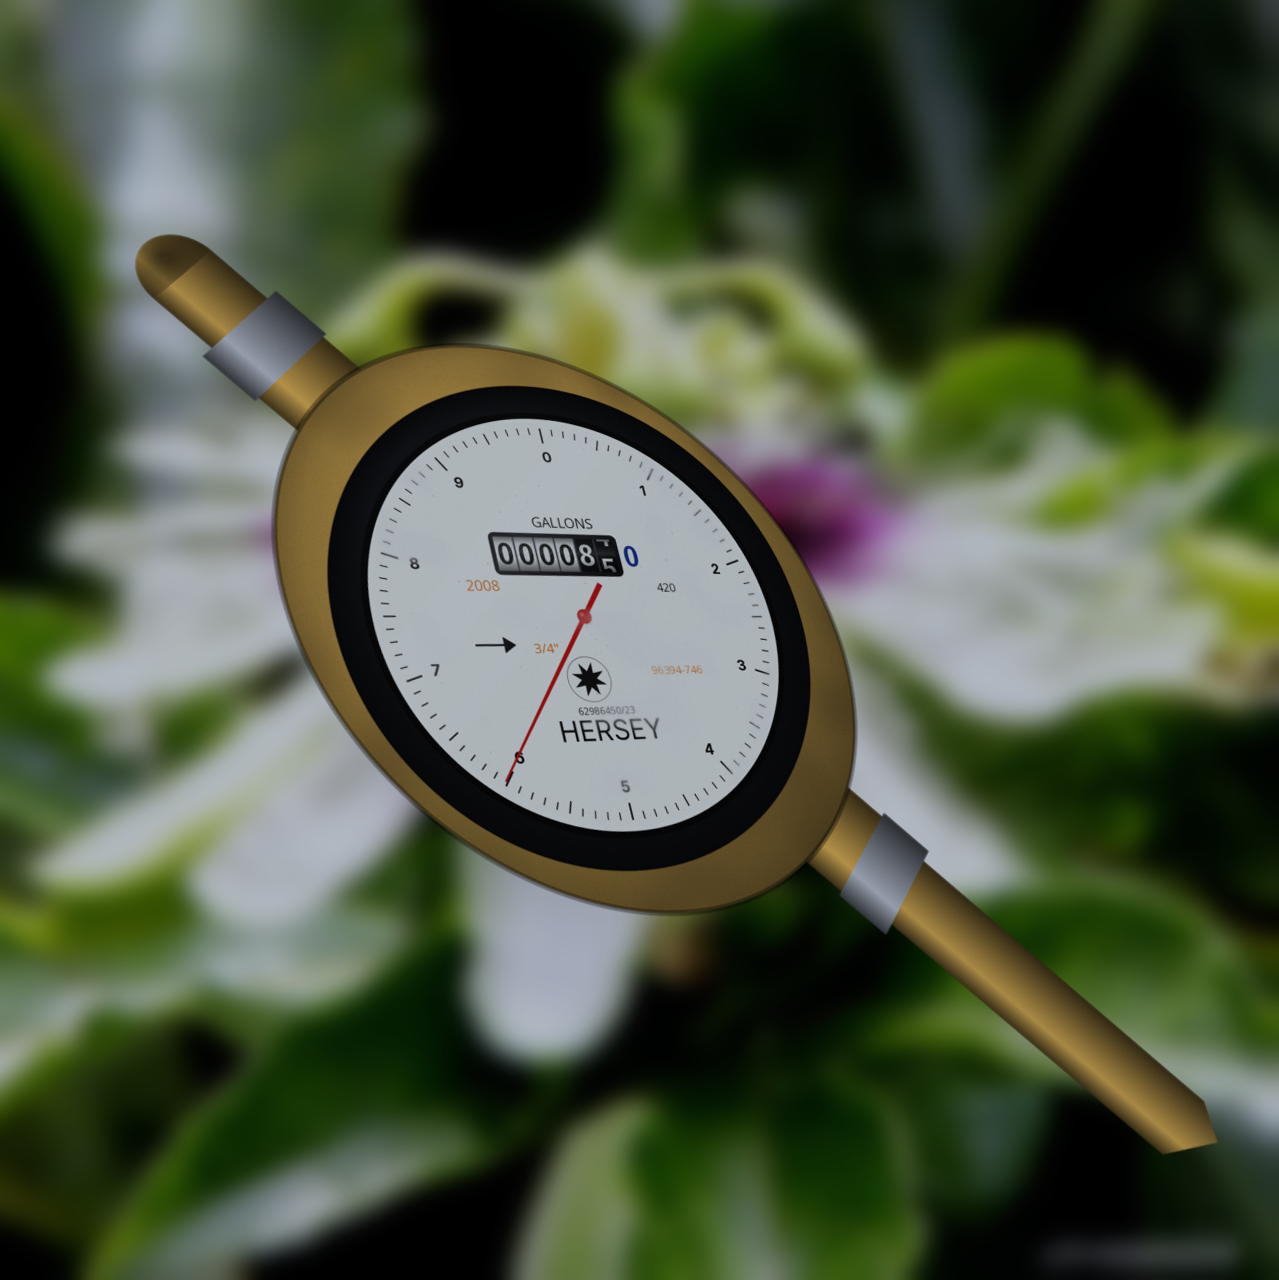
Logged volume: 846.0 gal
